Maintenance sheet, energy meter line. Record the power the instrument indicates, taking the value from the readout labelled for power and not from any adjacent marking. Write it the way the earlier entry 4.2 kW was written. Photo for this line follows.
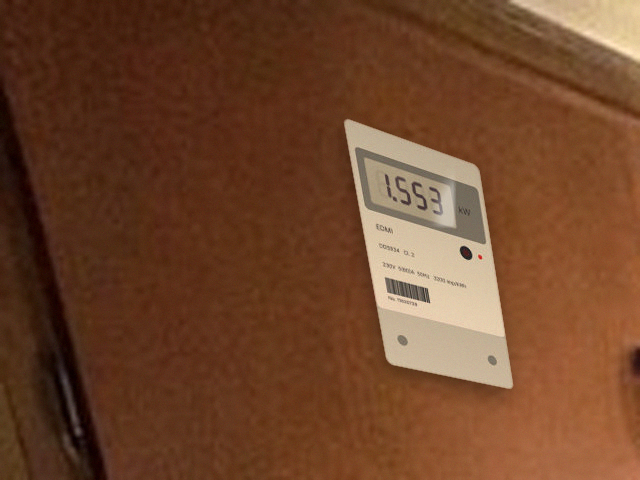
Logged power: 1.553 kW
